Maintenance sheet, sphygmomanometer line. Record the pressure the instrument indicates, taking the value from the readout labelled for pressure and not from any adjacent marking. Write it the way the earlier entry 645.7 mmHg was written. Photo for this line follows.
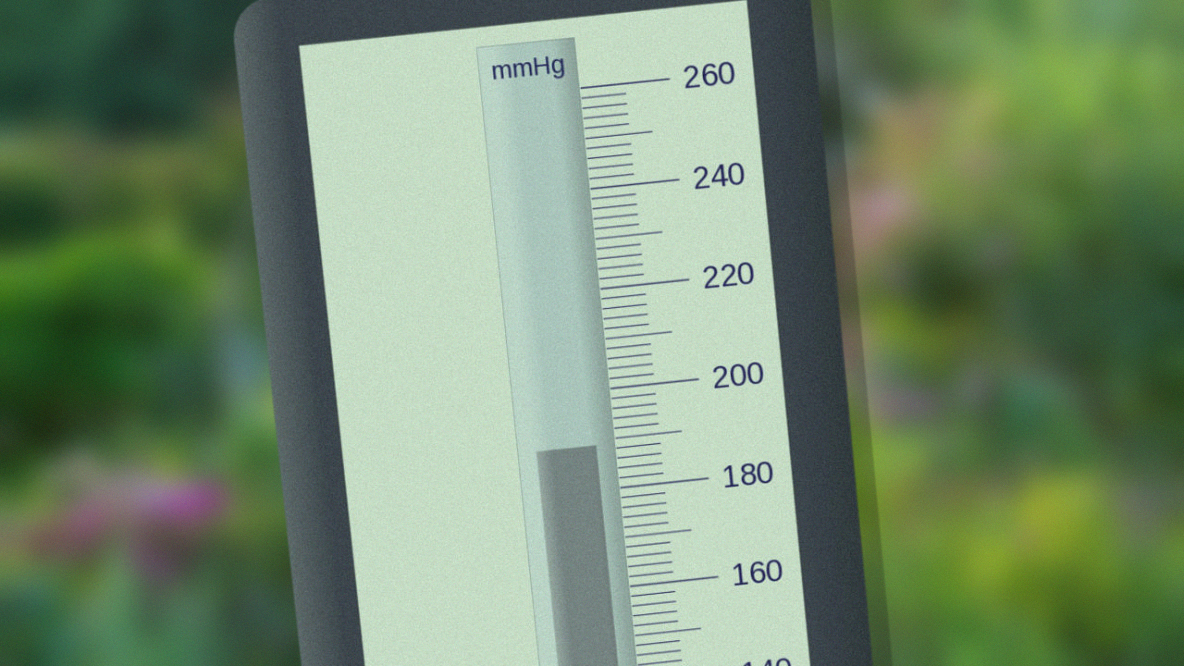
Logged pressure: 189 mmHg
